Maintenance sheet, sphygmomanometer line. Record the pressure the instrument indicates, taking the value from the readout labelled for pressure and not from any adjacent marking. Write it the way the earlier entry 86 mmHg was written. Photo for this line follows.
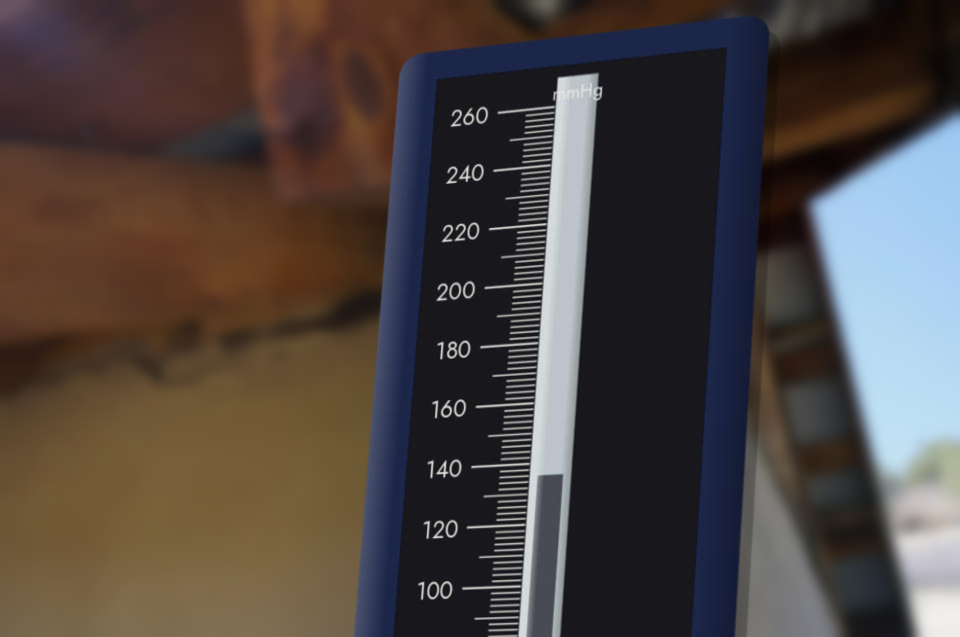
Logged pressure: 136 mmHg
